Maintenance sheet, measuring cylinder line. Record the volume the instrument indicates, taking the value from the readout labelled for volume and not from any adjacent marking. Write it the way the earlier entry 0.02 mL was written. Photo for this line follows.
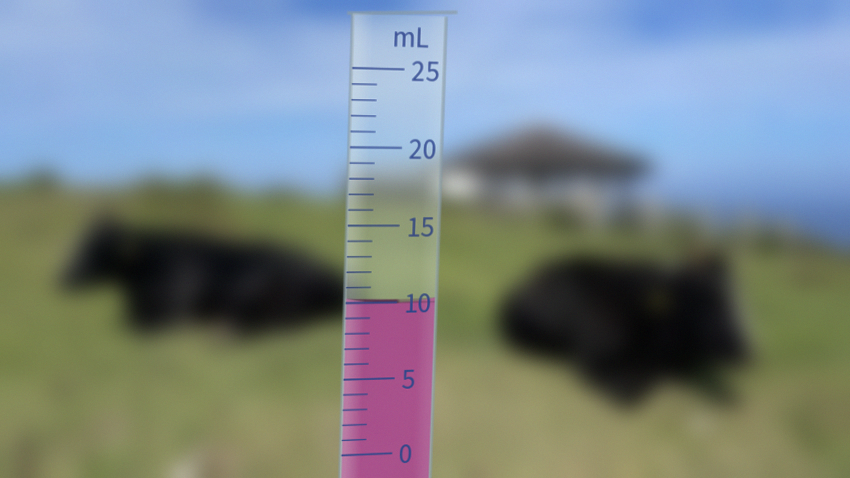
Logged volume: 10 mL
